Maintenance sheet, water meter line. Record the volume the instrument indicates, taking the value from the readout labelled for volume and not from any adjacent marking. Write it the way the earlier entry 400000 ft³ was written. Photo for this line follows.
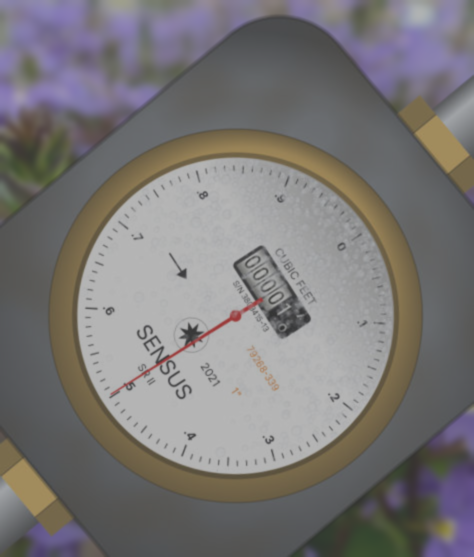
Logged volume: 17.50 ft³
